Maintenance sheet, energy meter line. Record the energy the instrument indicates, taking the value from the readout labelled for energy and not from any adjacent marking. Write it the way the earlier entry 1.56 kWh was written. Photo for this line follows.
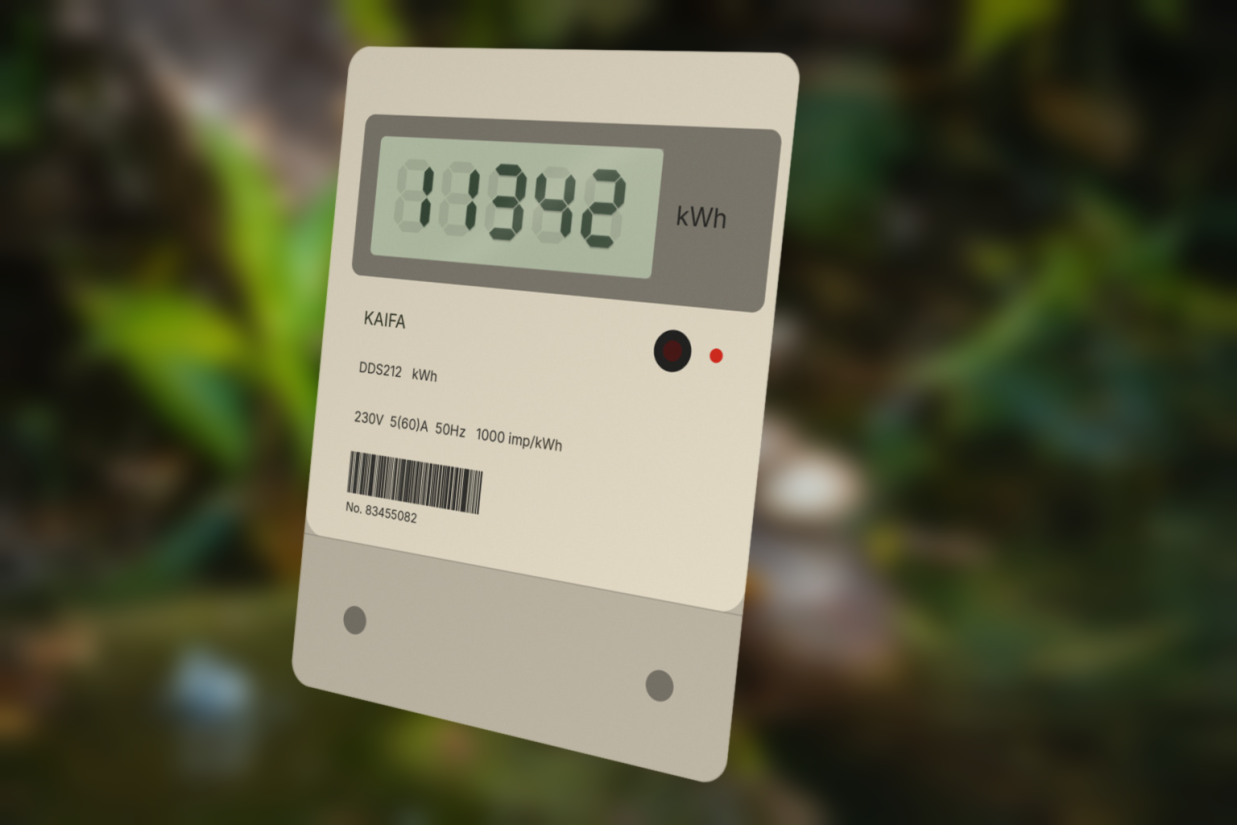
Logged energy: 11342 kWh
